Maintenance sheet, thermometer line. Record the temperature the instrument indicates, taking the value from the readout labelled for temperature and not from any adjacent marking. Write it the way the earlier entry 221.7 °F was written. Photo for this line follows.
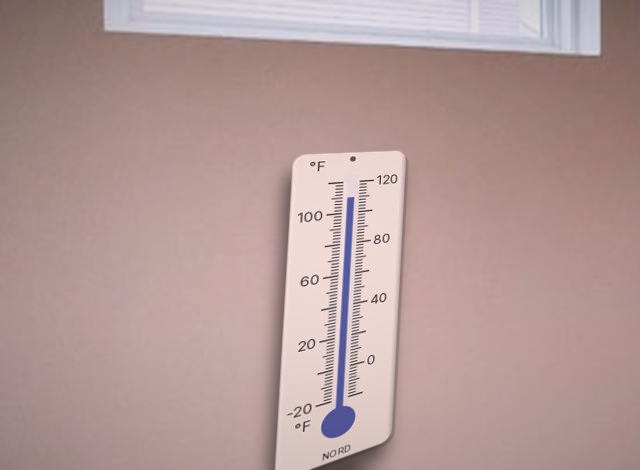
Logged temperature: 110 °F
